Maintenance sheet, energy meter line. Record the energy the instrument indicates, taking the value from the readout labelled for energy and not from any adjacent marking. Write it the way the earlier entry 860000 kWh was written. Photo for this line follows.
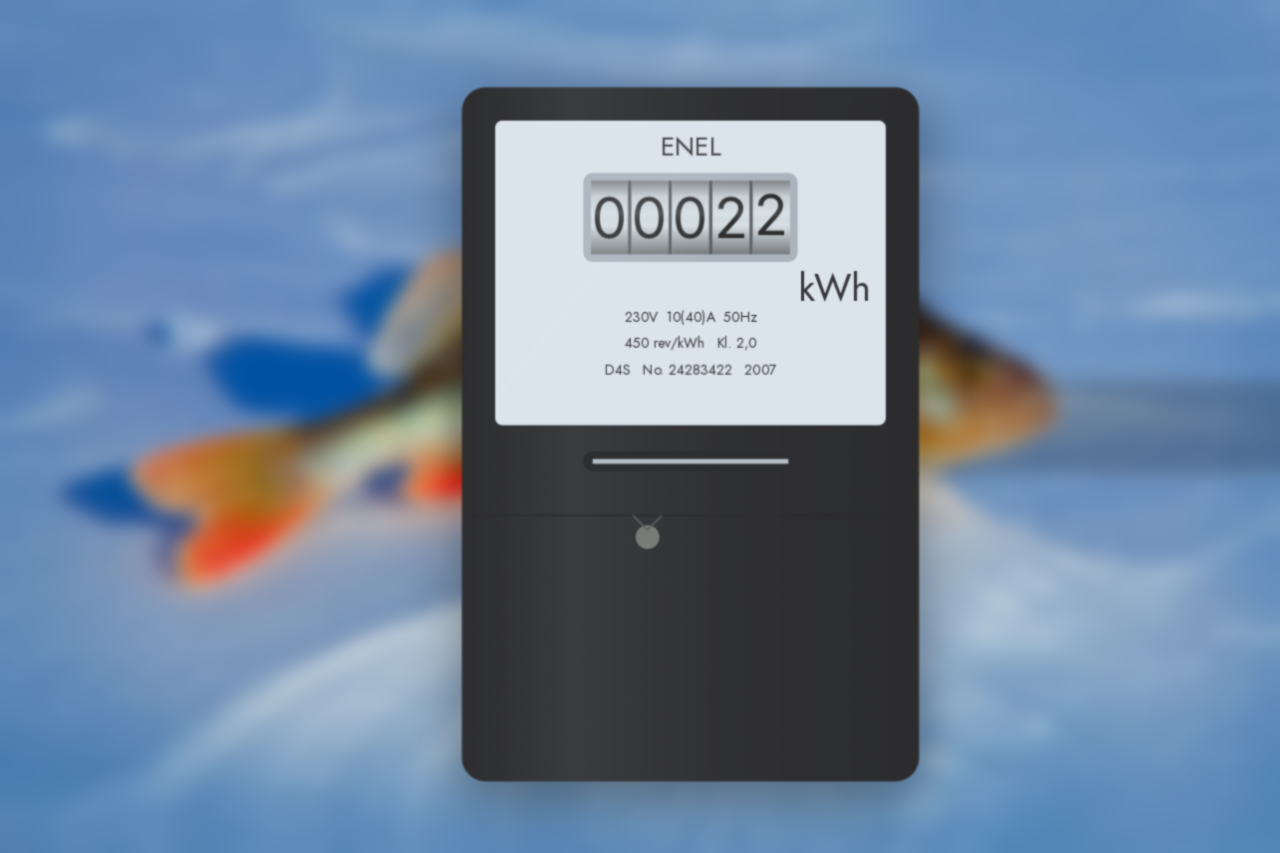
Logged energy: 22 kWh
